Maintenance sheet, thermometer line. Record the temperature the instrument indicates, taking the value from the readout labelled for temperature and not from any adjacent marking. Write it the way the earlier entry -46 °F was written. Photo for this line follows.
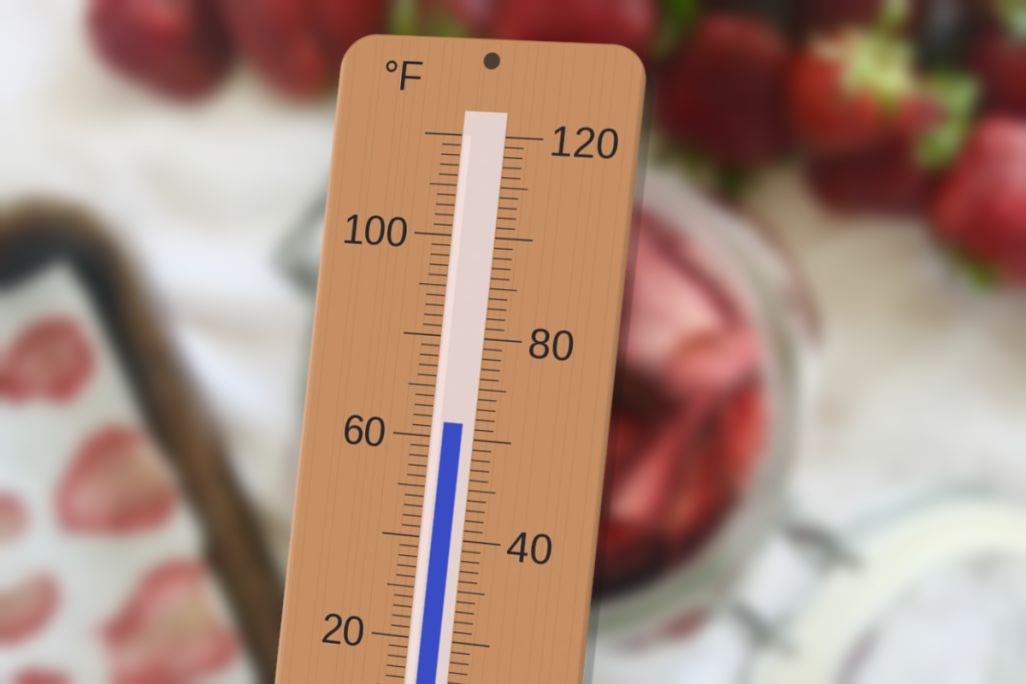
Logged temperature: 63 °F
